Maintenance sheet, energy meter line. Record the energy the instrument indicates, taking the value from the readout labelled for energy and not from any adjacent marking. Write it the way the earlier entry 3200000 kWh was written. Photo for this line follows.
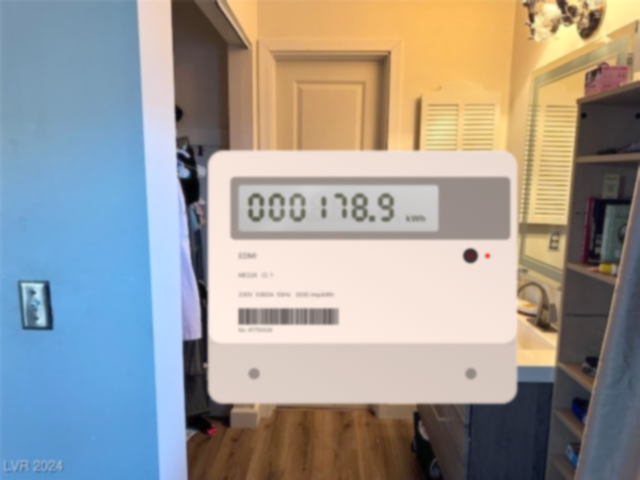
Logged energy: 178.9 kWh
